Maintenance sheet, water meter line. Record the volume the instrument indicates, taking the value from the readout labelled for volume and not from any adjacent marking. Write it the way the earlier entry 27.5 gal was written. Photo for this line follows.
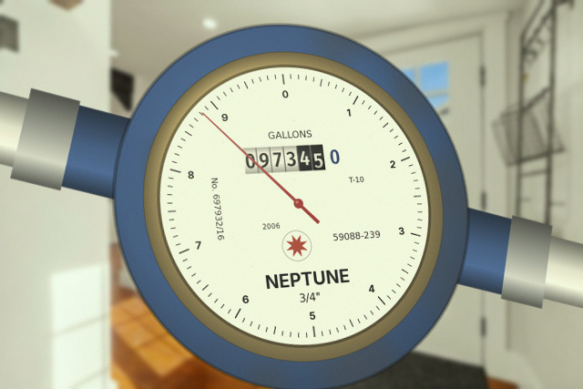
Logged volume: 973448.8 gal
